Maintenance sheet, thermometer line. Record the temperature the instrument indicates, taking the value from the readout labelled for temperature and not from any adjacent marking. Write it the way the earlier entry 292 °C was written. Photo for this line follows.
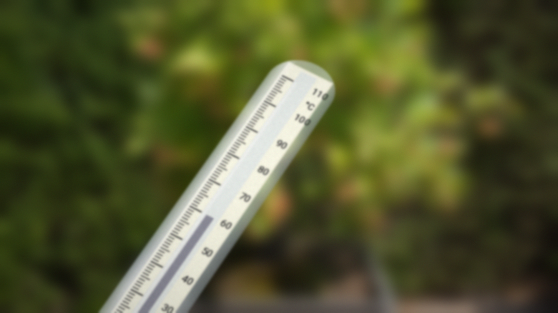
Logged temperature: 60 °C
